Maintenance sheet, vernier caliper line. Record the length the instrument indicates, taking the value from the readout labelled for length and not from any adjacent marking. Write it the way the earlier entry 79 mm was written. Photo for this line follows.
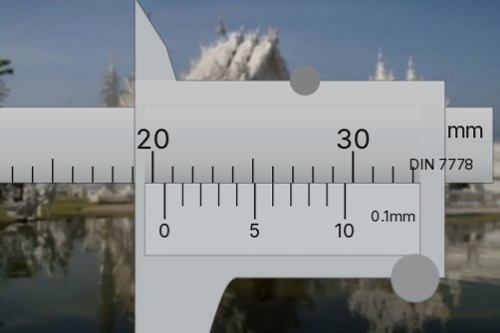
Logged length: 20.6 mm
